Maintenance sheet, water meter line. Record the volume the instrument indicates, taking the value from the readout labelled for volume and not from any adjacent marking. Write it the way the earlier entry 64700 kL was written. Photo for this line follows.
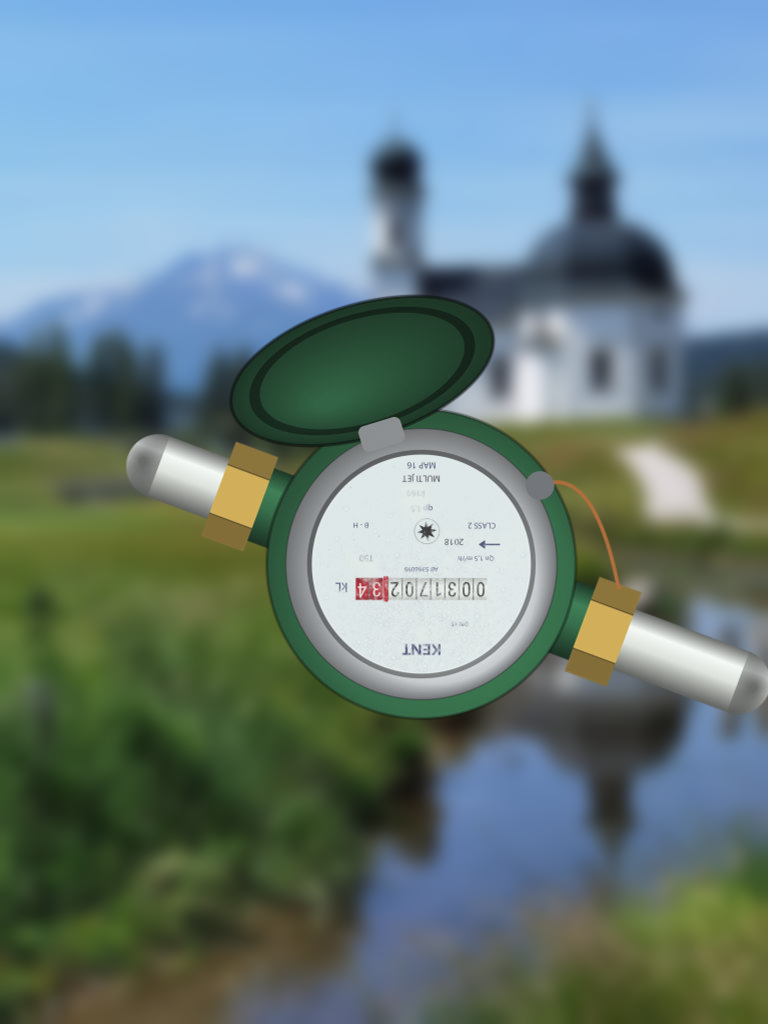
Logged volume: 31702.34 kL
